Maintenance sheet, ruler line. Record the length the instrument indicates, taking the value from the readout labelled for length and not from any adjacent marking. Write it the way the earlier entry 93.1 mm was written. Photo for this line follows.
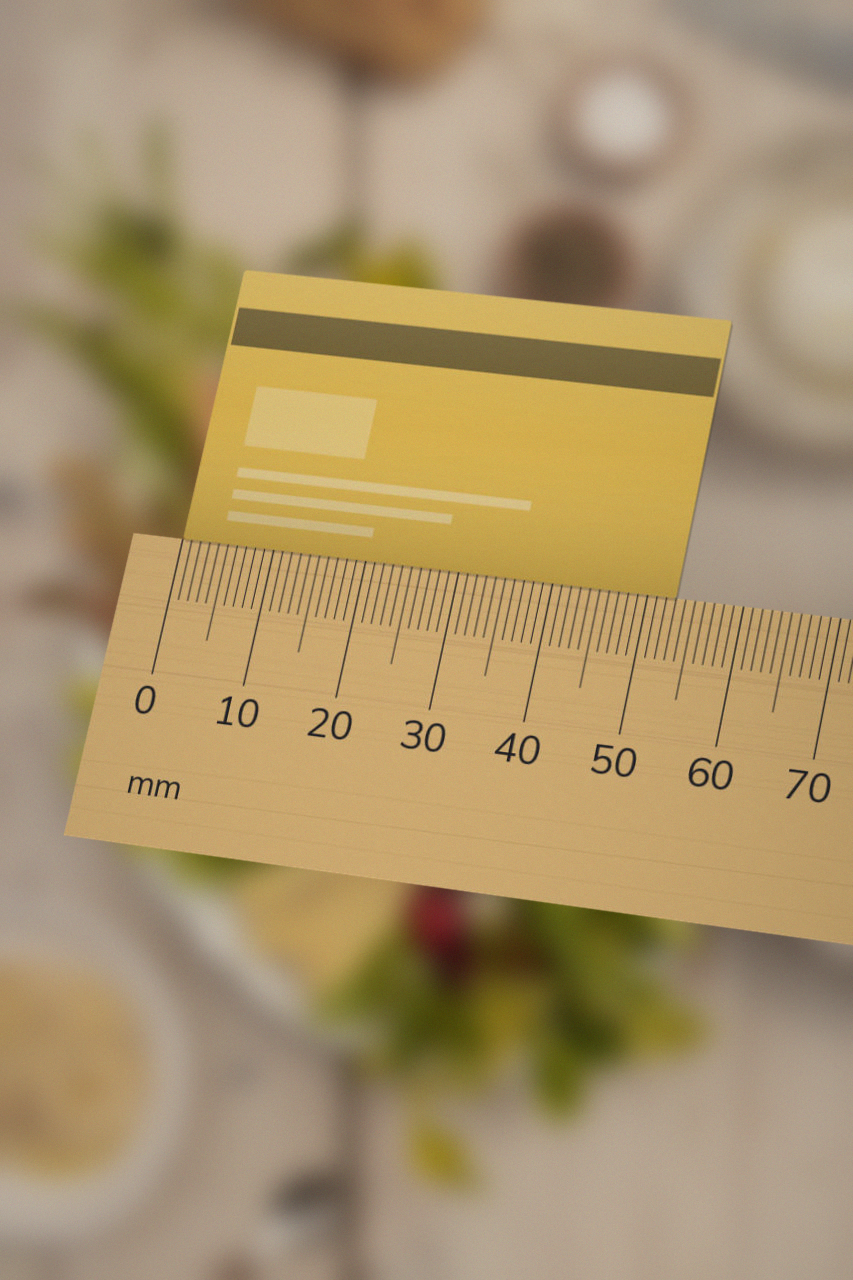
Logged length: 53 mm
